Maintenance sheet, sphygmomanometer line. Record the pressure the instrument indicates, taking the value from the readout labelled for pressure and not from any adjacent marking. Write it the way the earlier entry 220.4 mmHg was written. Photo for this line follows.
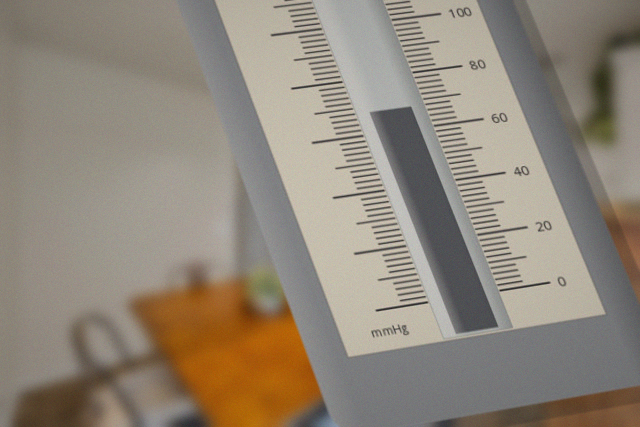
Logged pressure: 68 mmHg
